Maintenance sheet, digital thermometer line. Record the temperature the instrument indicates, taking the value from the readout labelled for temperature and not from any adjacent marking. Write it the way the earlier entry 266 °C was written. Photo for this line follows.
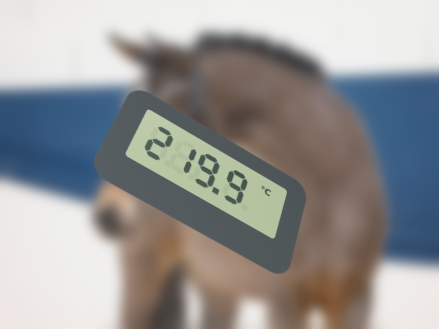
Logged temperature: 219.9 °C
